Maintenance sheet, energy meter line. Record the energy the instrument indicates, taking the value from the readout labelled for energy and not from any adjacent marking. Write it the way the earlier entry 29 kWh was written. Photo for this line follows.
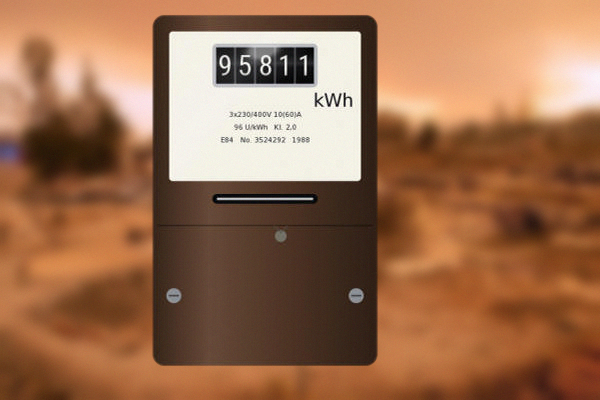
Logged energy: 95811 kWh
